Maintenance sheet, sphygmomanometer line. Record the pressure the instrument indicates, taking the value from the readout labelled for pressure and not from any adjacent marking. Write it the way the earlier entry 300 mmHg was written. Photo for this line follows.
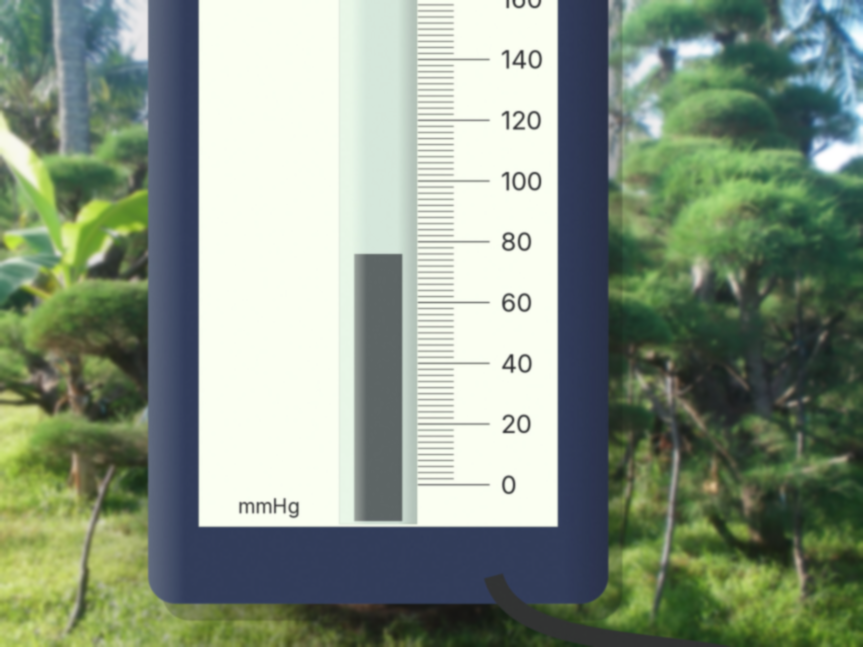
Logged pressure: 76 mmHg
